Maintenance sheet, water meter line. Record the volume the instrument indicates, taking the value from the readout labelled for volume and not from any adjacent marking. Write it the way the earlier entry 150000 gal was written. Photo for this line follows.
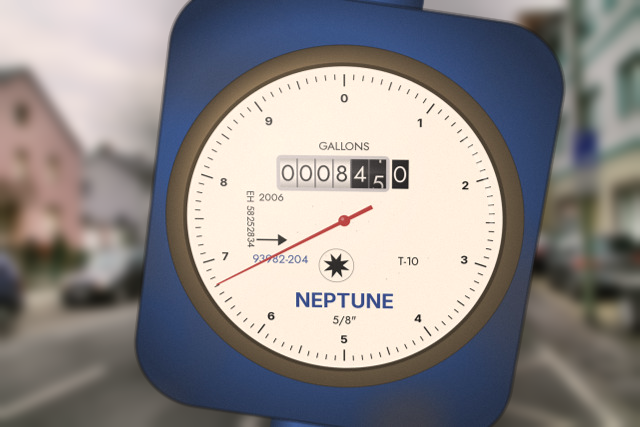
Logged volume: 8446.7 gal
